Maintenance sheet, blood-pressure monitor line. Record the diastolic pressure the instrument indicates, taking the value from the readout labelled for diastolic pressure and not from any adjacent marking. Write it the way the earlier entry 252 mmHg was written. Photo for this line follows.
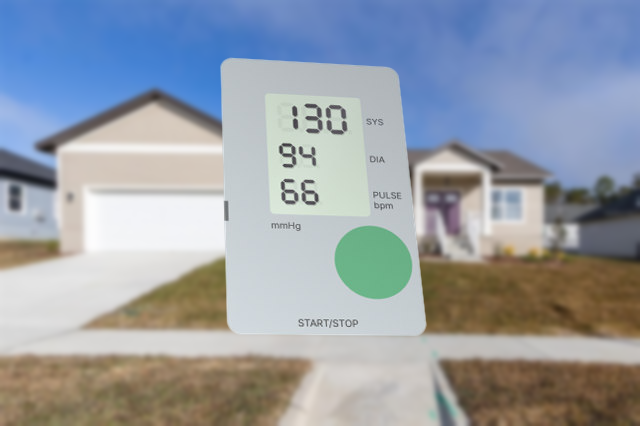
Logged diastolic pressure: 94 mmHg
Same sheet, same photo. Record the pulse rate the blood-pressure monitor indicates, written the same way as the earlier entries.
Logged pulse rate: 66 bpm
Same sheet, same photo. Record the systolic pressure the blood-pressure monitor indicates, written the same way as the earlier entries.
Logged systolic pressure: 130 mmHg
